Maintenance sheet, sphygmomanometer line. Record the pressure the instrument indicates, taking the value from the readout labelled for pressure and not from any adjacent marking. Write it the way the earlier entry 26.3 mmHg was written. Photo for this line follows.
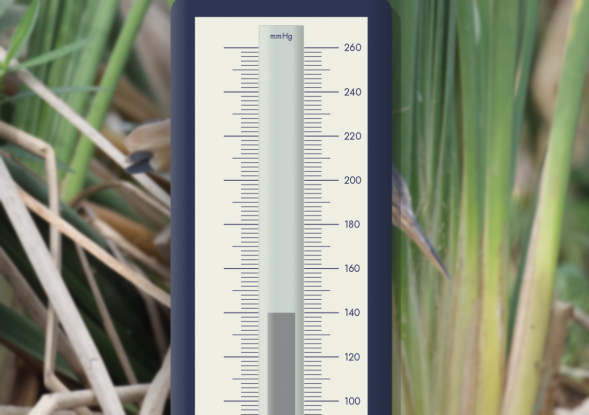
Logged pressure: 140 mmHg
